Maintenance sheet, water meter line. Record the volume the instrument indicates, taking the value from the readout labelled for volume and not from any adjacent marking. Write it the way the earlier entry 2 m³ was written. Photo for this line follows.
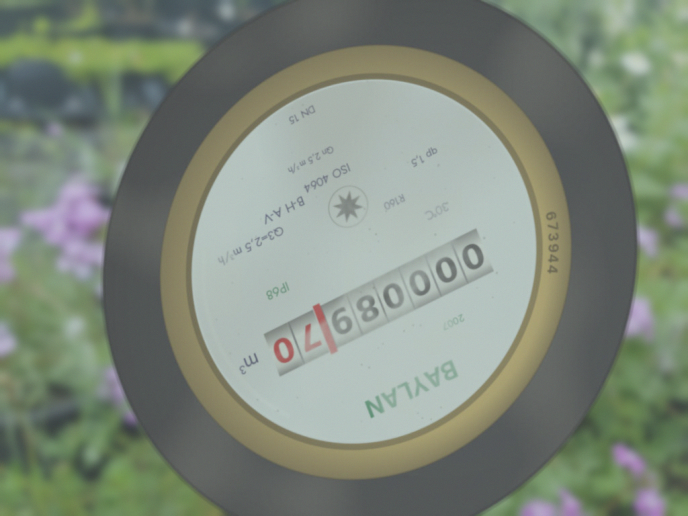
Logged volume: 89.70 m³
